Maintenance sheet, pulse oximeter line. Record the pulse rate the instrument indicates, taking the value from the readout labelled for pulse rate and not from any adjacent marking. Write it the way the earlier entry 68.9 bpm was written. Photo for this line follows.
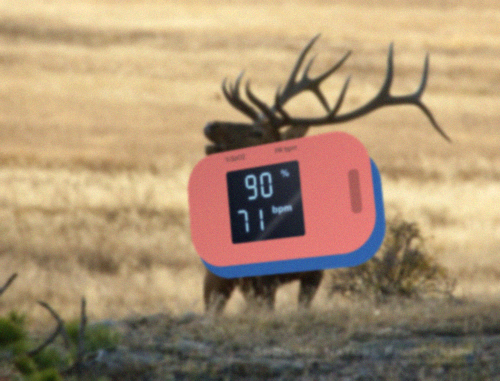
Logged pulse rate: 71 bpm
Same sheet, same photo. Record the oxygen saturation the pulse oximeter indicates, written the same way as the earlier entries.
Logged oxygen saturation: 90 %
